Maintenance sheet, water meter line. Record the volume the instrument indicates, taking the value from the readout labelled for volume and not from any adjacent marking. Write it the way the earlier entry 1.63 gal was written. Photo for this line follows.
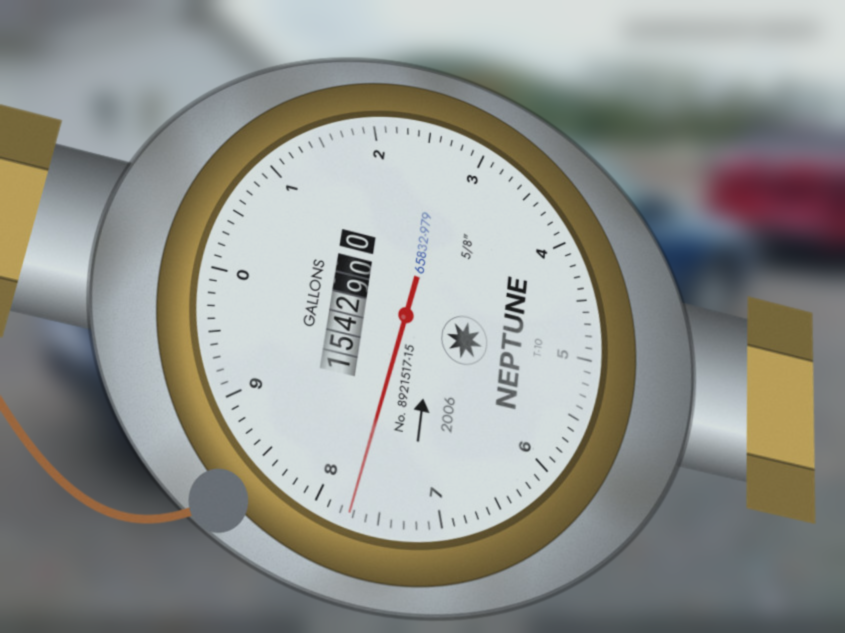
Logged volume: 1542897.7 gal
